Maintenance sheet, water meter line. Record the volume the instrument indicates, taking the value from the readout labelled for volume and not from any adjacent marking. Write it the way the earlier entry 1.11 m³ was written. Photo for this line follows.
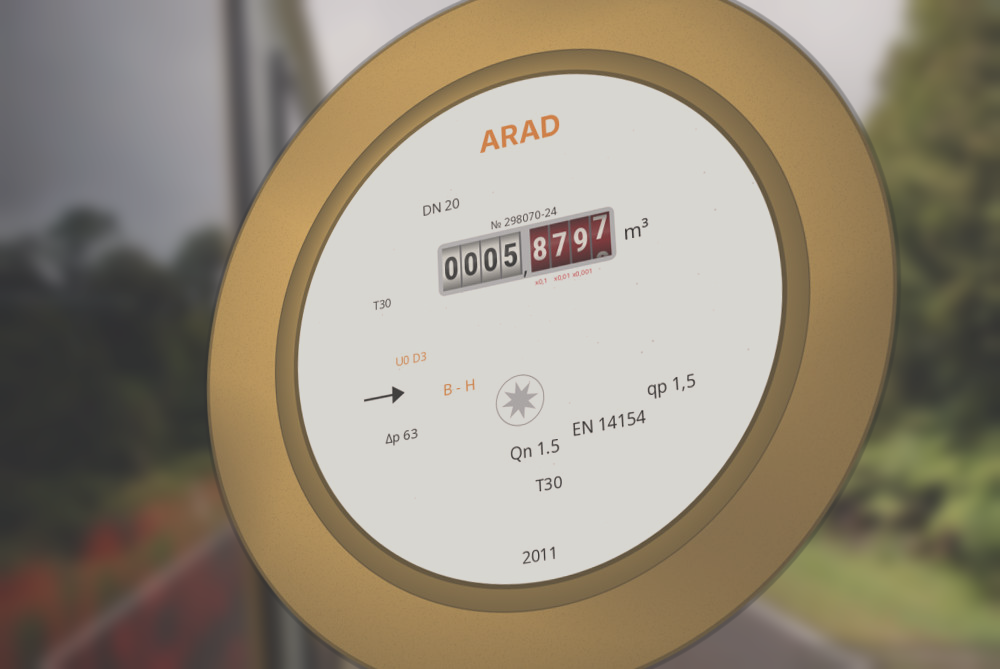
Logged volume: 5.8797 m³
